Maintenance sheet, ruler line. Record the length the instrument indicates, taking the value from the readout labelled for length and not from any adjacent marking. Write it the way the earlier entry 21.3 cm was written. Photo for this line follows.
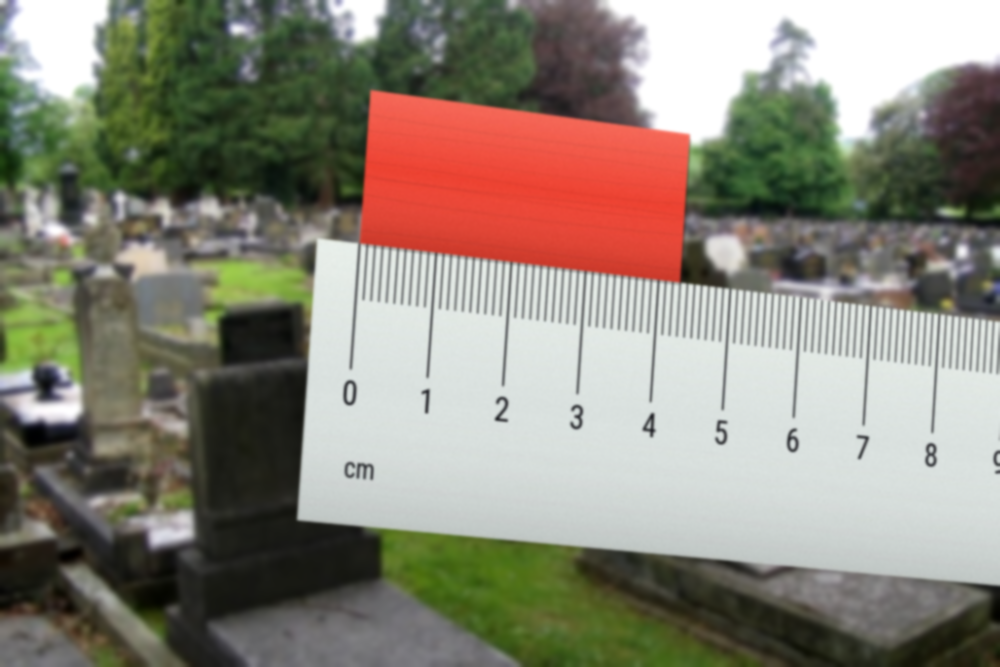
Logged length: 4.3 cm
